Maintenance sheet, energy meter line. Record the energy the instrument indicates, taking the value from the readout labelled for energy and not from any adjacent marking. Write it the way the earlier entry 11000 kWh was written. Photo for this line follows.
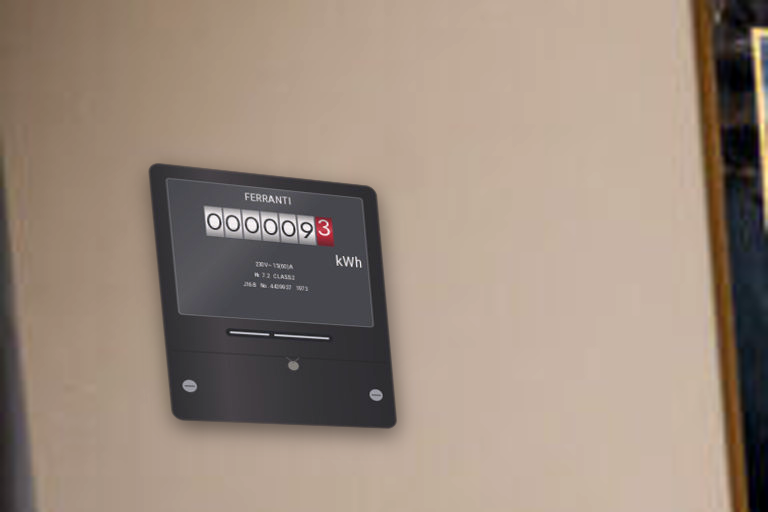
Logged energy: 9.3 kWh
